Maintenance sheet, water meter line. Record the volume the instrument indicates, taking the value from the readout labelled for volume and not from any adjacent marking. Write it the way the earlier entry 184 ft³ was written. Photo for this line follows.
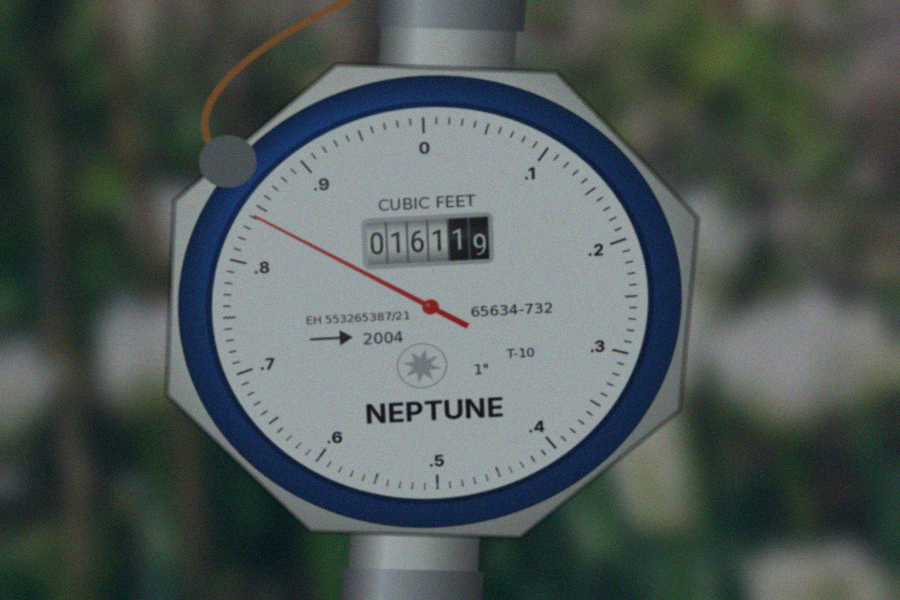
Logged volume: 16118.84 ft³
